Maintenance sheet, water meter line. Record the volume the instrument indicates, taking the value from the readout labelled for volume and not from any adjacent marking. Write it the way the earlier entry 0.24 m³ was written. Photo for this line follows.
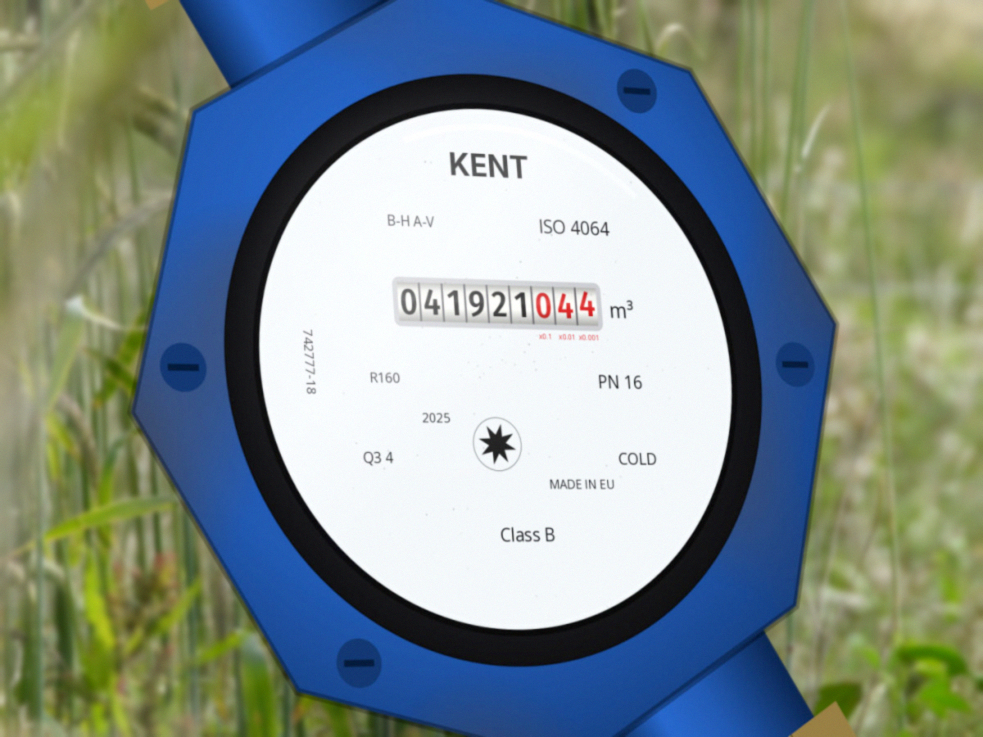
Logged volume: 41921.044 m³
